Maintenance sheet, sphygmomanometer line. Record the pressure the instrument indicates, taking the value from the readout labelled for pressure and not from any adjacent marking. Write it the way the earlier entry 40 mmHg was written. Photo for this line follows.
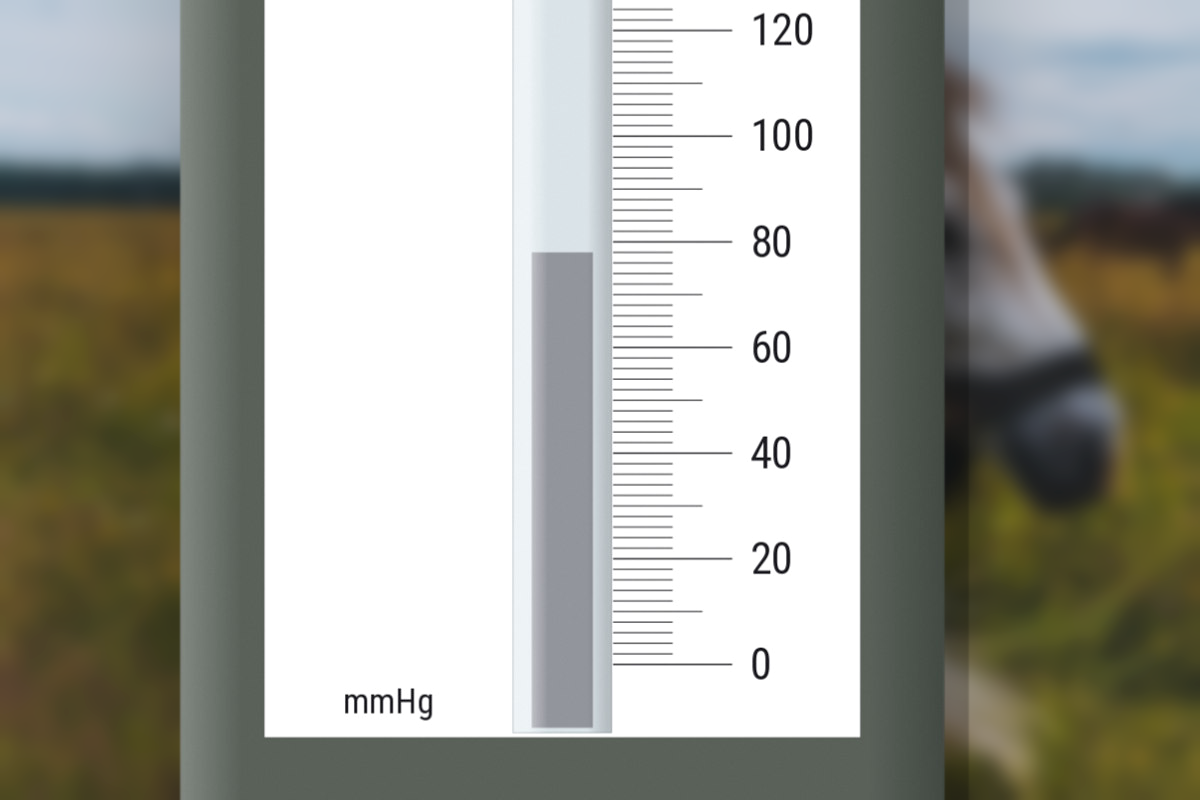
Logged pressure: 78 mmHg
